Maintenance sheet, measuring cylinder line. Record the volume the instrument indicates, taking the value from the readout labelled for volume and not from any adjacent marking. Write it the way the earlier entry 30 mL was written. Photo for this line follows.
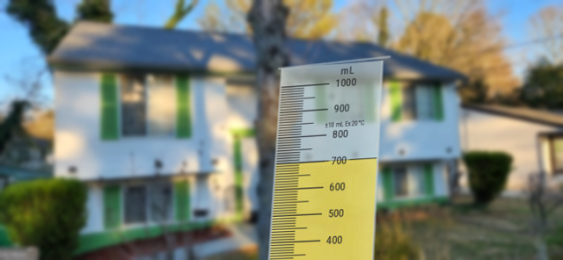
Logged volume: 700 mL
